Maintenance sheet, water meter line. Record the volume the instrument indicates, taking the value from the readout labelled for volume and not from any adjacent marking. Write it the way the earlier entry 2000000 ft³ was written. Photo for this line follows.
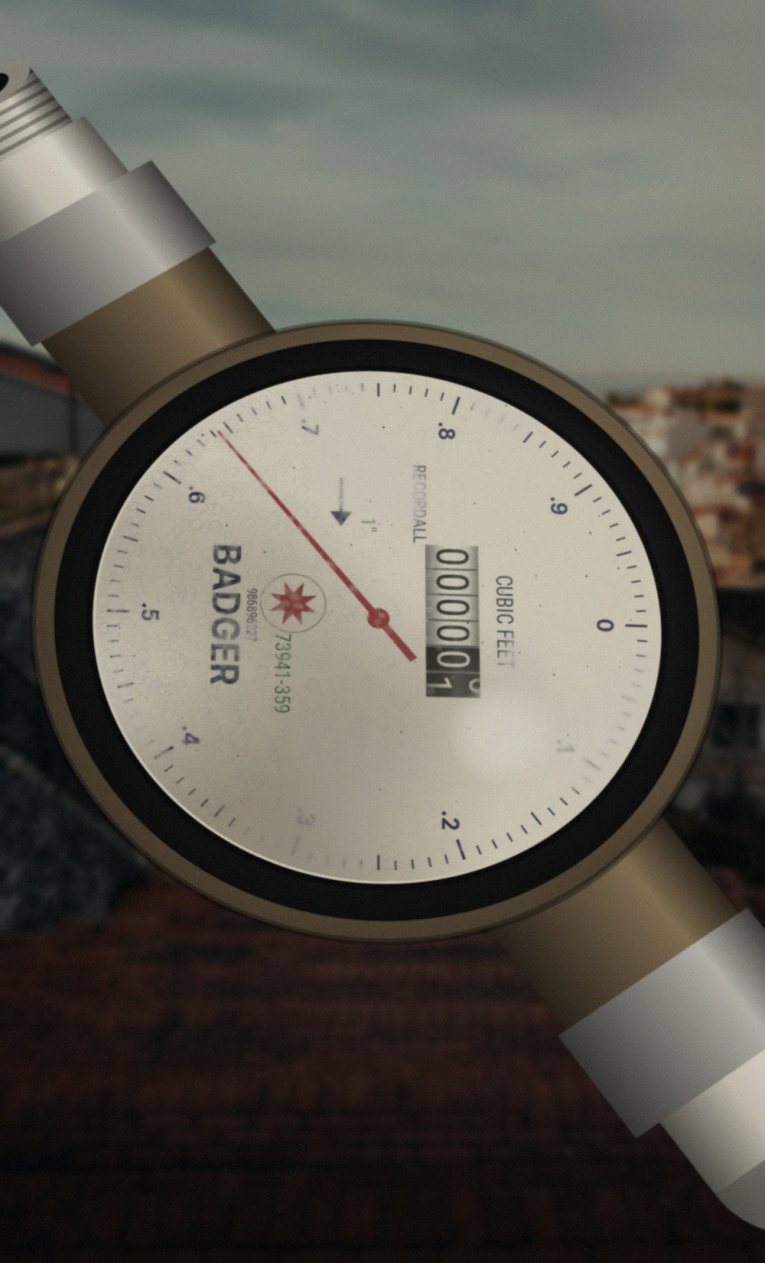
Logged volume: 0.64 ft³
